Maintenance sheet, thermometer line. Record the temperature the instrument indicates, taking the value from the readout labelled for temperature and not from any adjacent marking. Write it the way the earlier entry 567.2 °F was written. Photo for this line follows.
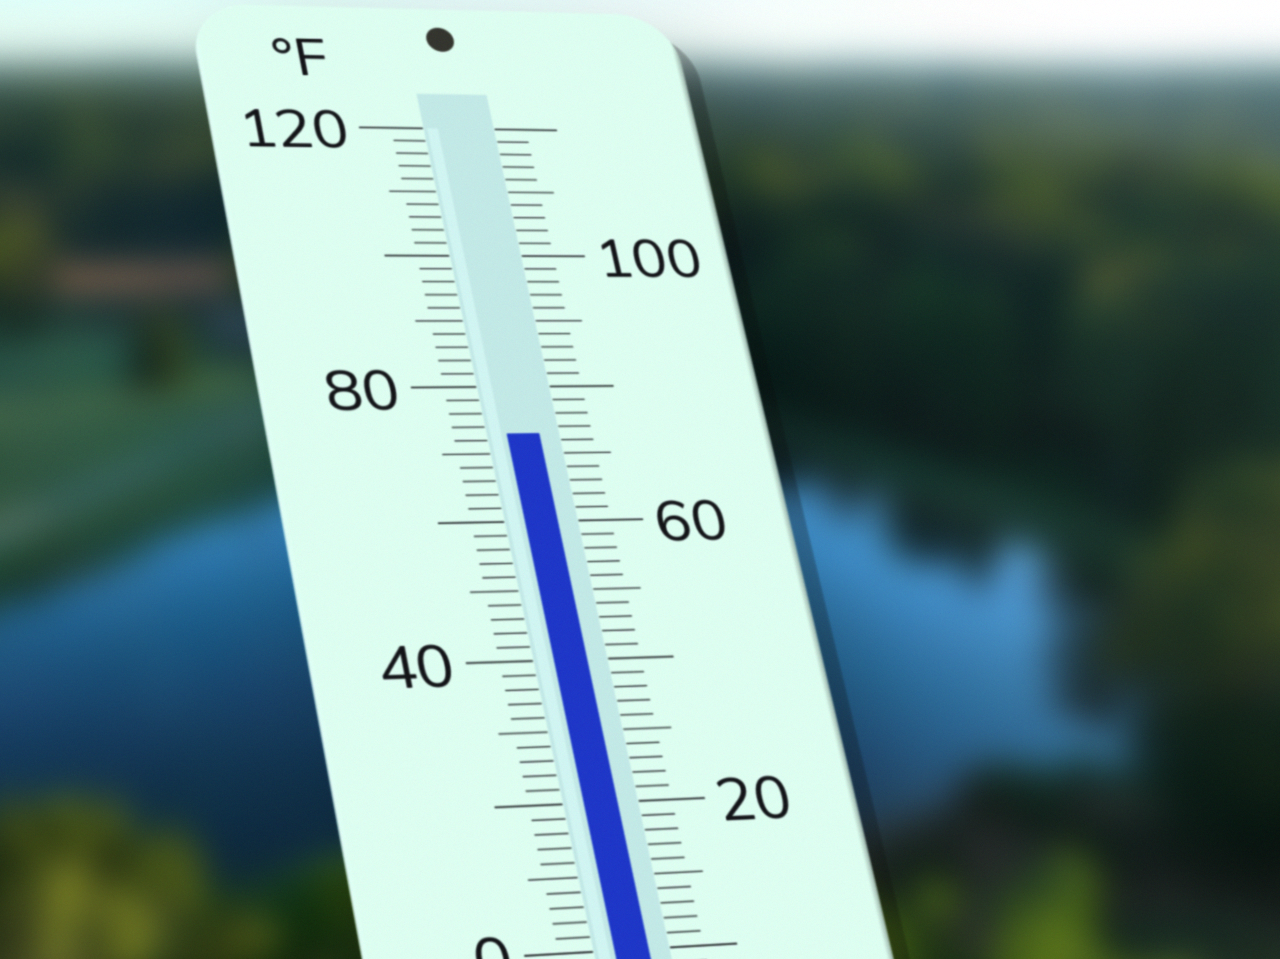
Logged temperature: 73 °F
